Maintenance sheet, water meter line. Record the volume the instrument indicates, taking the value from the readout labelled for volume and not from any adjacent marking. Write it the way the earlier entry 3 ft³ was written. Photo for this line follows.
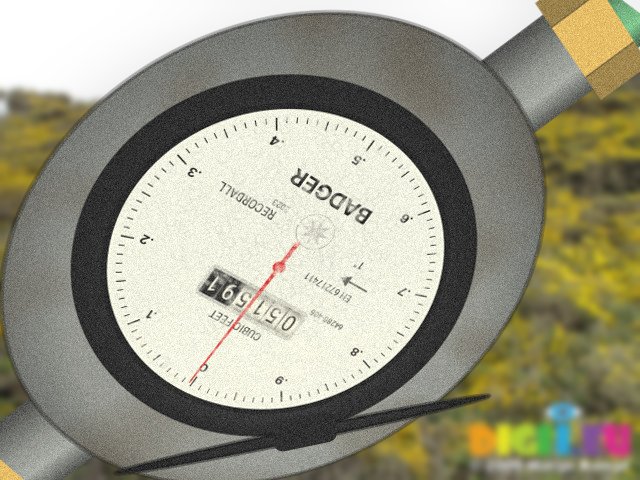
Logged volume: 51591.00 ft³
